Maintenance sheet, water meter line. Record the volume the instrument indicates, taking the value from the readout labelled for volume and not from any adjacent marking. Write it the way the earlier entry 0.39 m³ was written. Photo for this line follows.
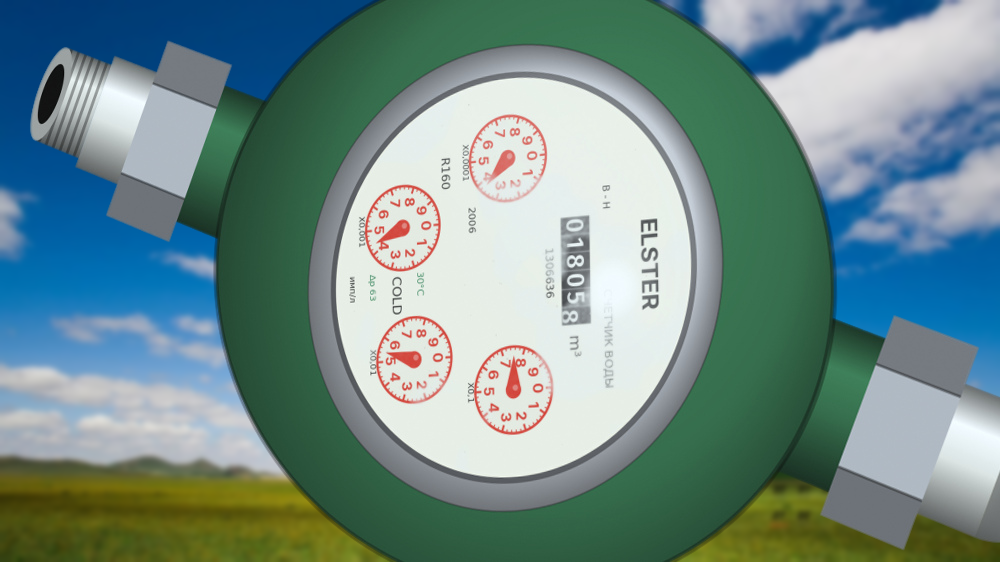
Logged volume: 18057.7543 m³
